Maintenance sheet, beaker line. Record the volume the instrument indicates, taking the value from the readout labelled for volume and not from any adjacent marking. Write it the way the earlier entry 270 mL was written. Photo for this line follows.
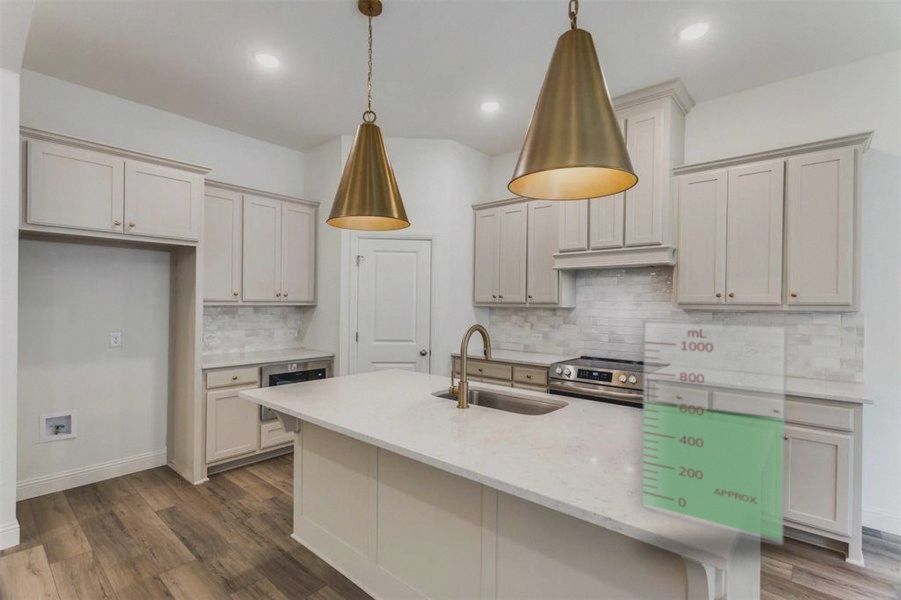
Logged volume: 600 mL
